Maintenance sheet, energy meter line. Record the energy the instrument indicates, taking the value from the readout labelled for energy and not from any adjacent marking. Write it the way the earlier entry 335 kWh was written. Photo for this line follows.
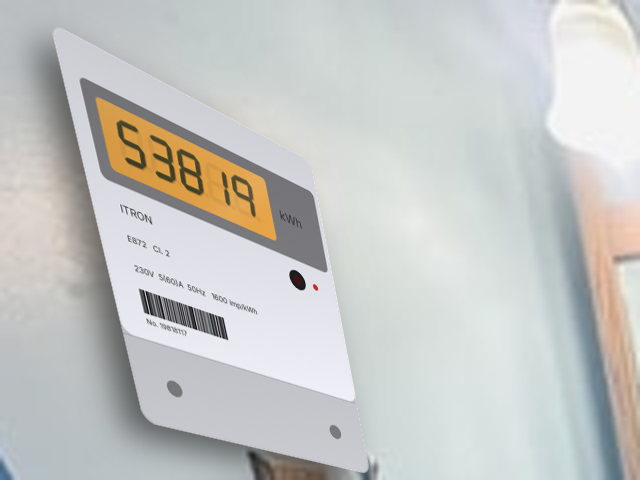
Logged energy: 53819 kWh
